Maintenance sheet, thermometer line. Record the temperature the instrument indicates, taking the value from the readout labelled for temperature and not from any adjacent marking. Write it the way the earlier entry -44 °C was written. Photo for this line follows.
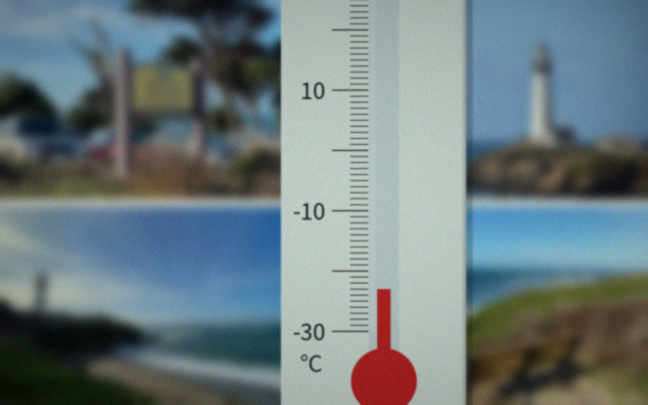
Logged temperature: -23 °C
